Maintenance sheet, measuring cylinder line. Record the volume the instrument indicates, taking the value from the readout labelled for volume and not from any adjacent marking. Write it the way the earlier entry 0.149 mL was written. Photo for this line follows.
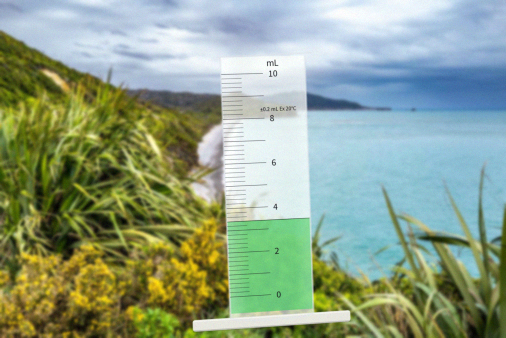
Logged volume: 3.4 mL
